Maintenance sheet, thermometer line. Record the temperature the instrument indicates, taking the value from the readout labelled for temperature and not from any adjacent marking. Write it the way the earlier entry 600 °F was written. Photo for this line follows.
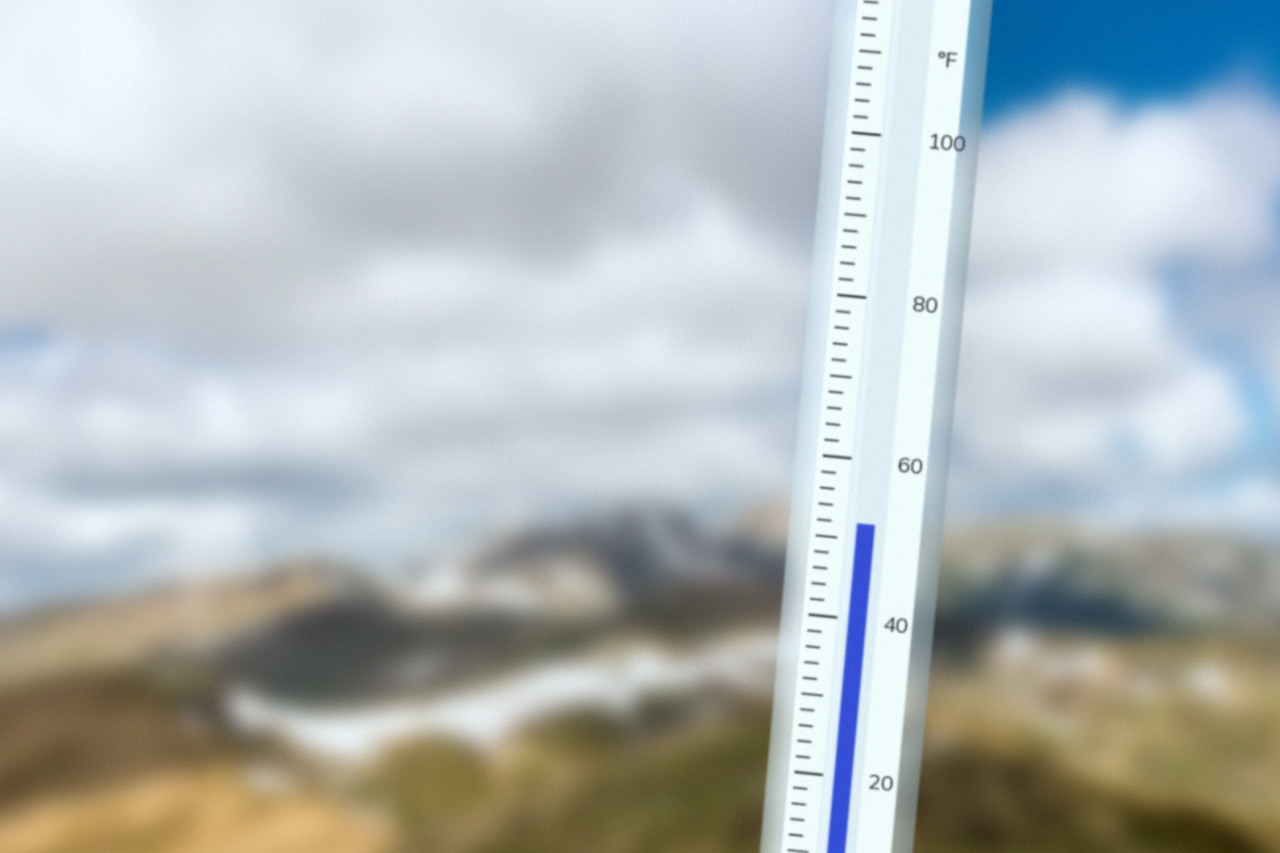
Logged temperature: 52 °F
